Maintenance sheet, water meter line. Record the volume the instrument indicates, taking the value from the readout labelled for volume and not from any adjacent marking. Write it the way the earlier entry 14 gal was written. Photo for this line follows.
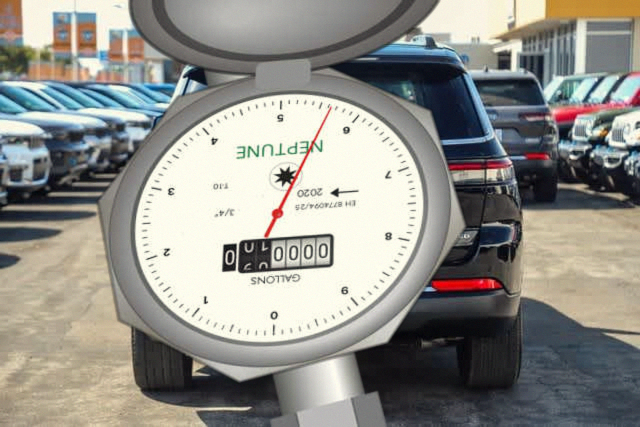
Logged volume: 95.6 gal
